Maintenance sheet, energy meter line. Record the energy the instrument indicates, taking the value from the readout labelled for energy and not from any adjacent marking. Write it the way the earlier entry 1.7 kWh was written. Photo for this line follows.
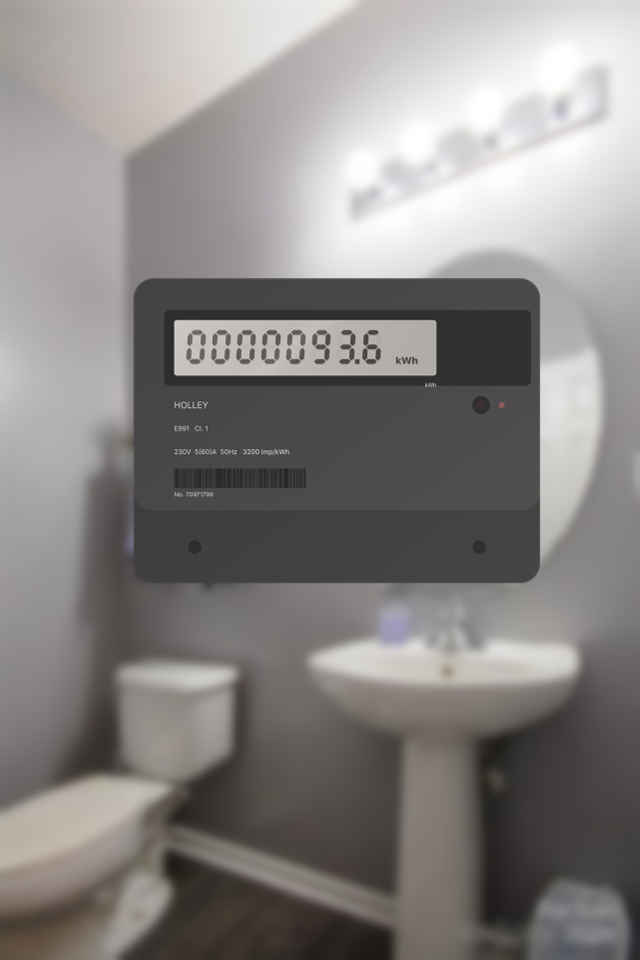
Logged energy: 93.6 kWh
